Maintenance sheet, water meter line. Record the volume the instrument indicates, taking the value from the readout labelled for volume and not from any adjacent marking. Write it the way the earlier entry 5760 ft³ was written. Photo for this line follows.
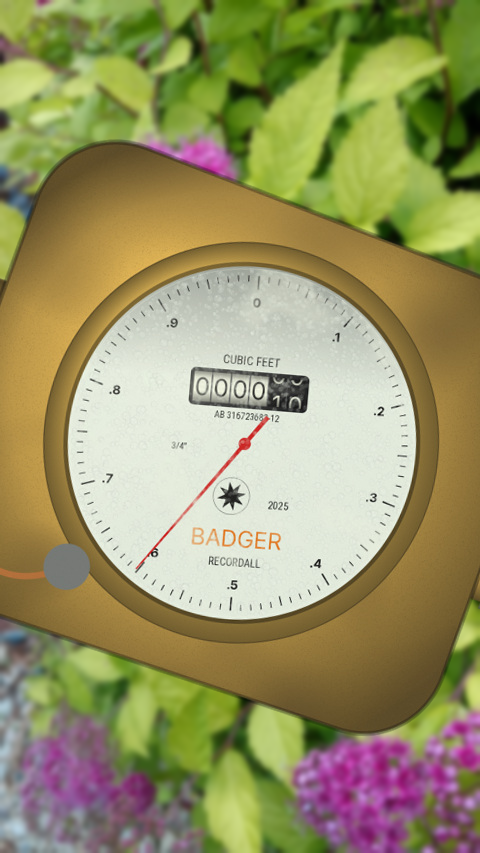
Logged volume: 9.60 ft³
